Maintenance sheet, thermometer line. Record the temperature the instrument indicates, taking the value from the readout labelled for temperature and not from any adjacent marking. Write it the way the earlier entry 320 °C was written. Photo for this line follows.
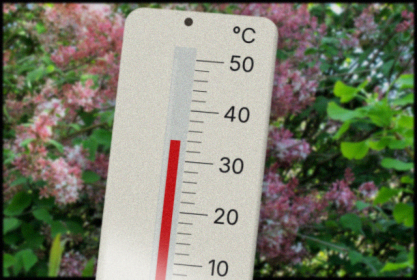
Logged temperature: 34 °C
